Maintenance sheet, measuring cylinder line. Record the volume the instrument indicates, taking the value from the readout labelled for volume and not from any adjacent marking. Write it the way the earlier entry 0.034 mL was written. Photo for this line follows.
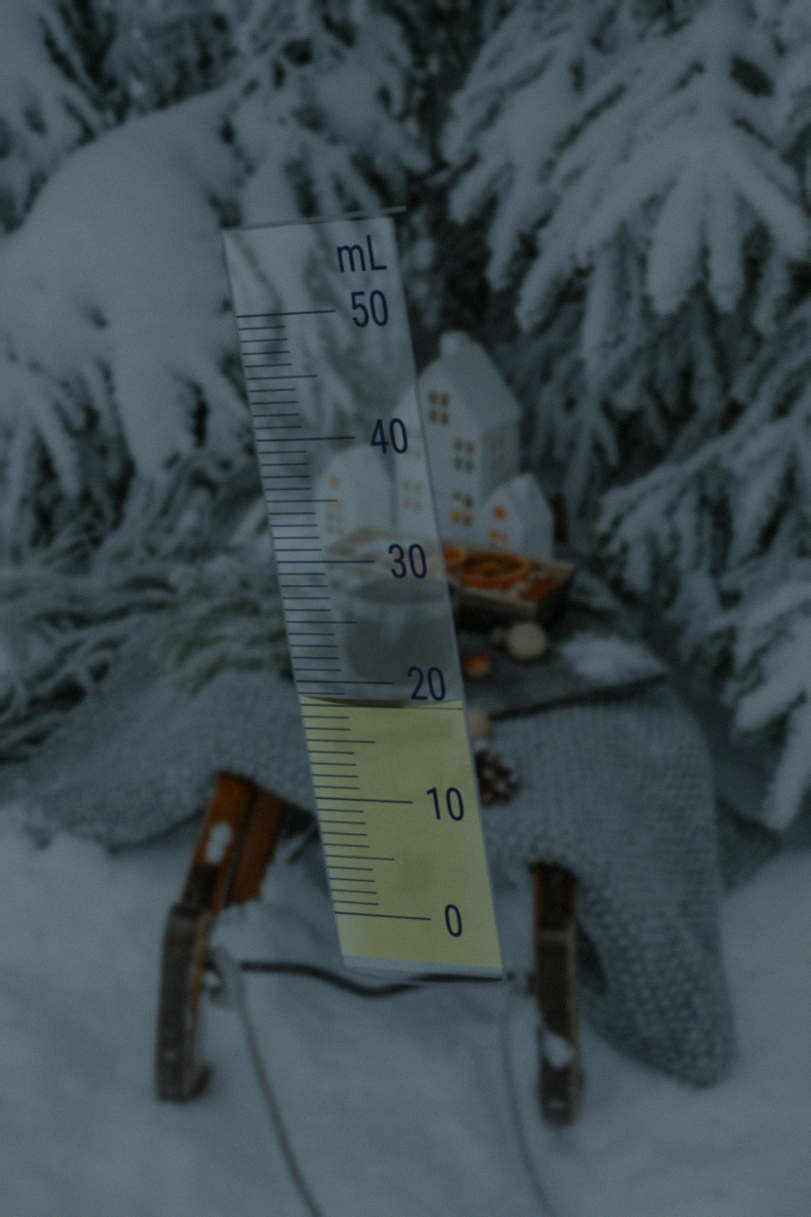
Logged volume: 18 mL
